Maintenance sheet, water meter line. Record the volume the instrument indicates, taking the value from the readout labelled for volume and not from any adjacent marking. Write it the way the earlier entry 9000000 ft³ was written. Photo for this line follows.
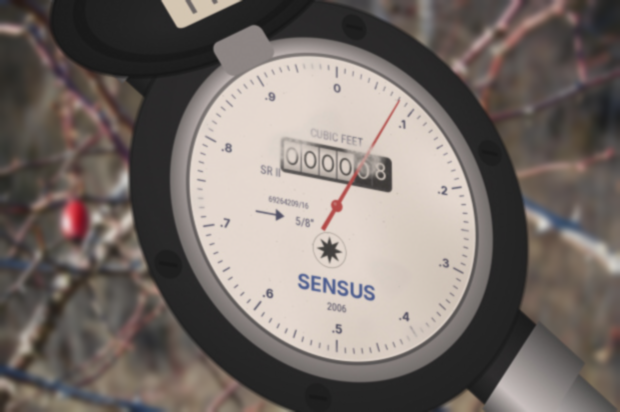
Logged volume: 8.08 ft³
